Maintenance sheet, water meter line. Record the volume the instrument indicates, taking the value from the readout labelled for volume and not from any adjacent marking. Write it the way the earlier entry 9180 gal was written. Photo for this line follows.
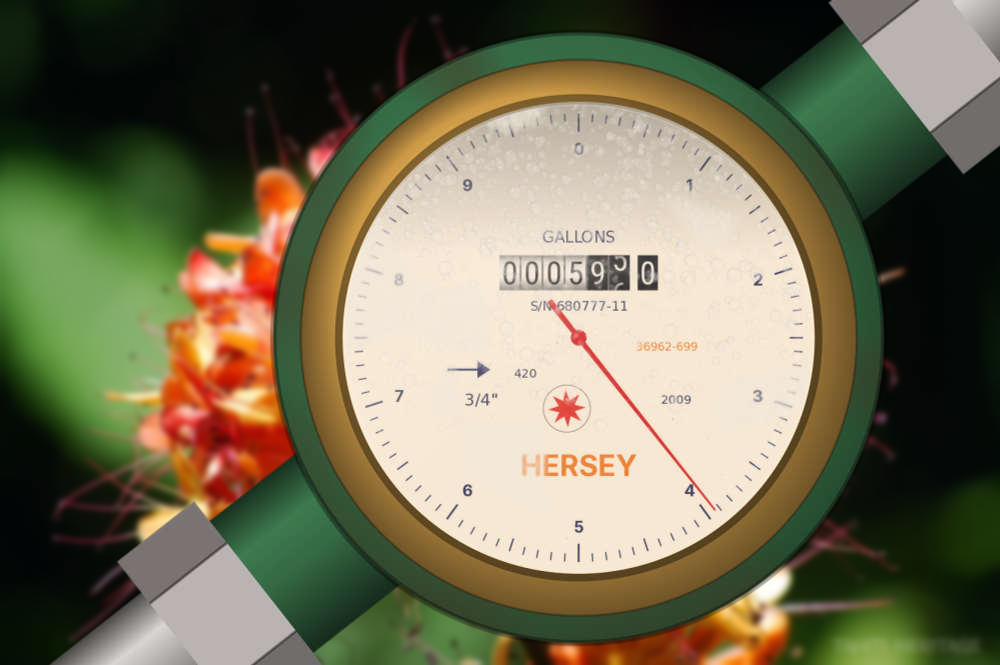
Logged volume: 5953.9 gal
